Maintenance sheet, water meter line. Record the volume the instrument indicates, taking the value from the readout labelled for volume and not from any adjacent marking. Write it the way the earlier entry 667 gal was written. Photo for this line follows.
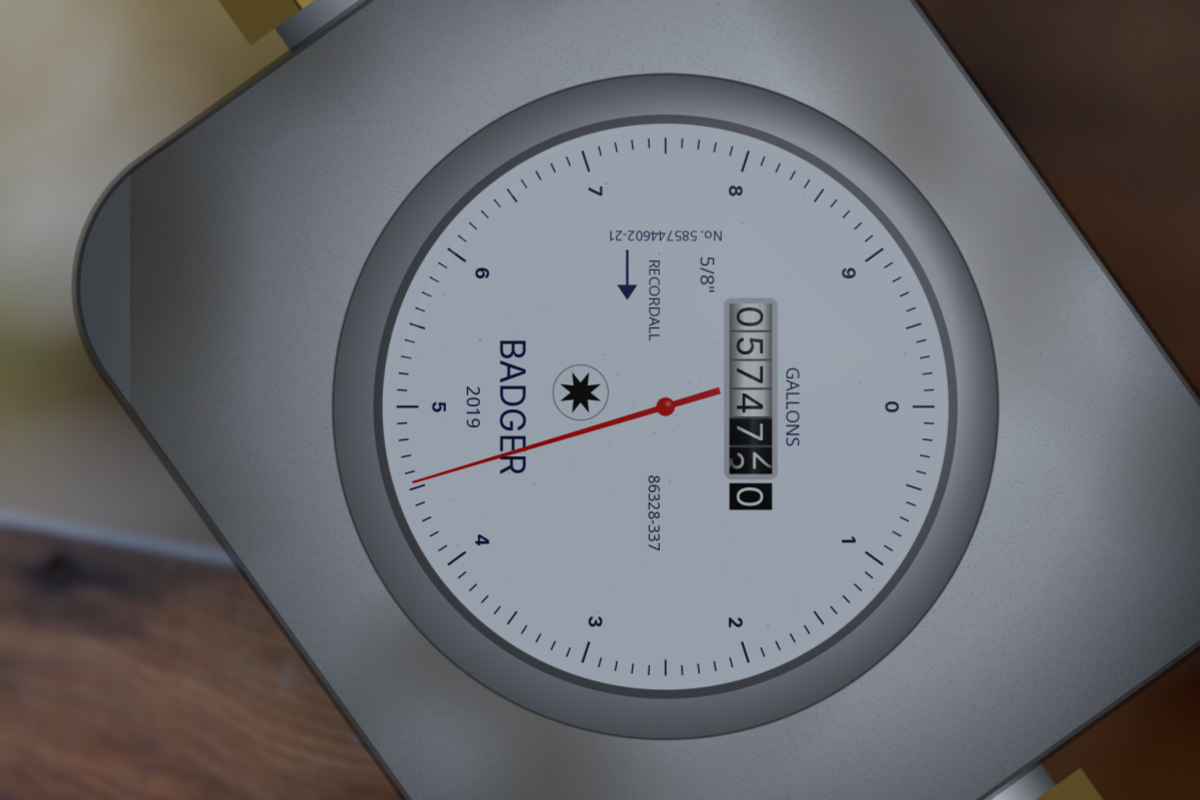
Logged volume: 574724.5 gal
